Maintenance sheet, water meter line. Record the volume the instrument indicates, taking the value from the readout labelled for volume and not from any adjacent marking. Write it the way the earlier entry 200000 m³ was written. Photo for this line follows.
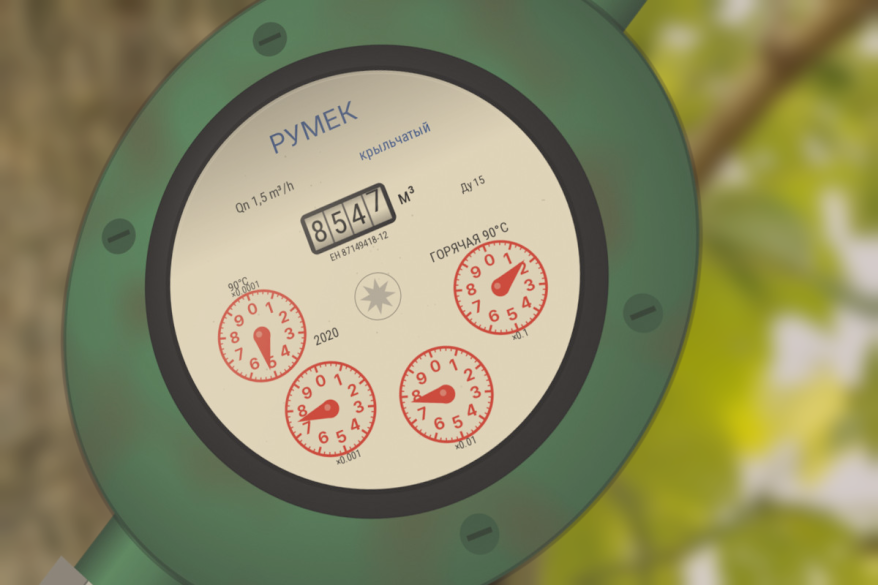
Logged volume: 8547.1775 m³
